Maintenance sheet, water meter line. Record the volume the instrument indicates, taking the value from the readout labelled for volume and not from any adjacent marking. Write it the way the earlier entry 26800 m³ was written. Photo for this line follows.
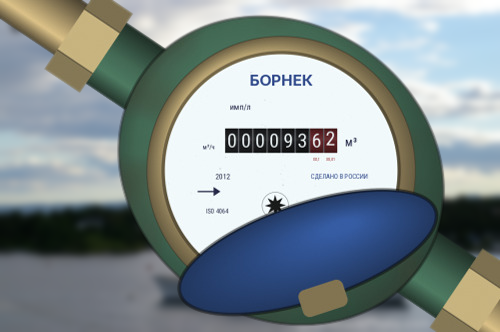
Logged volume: 93.62 m³
